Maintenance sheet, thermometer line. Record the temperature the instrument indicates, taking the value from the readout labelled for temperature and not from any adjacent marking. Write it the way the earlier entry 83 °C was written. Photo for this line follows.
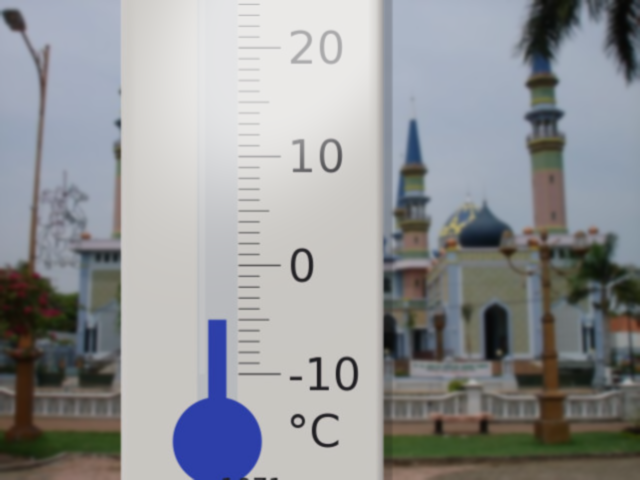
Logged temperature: -5 °C
